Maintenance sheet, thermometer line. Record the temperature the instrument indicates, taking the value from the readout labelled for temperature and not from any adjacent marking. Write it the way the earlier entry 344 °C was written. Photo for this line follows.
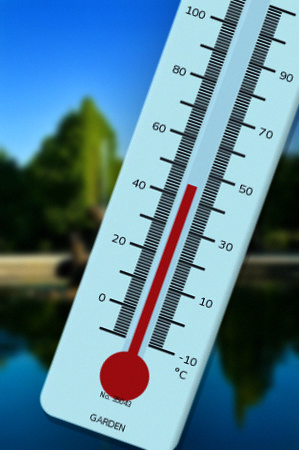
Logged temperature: 45 °C
